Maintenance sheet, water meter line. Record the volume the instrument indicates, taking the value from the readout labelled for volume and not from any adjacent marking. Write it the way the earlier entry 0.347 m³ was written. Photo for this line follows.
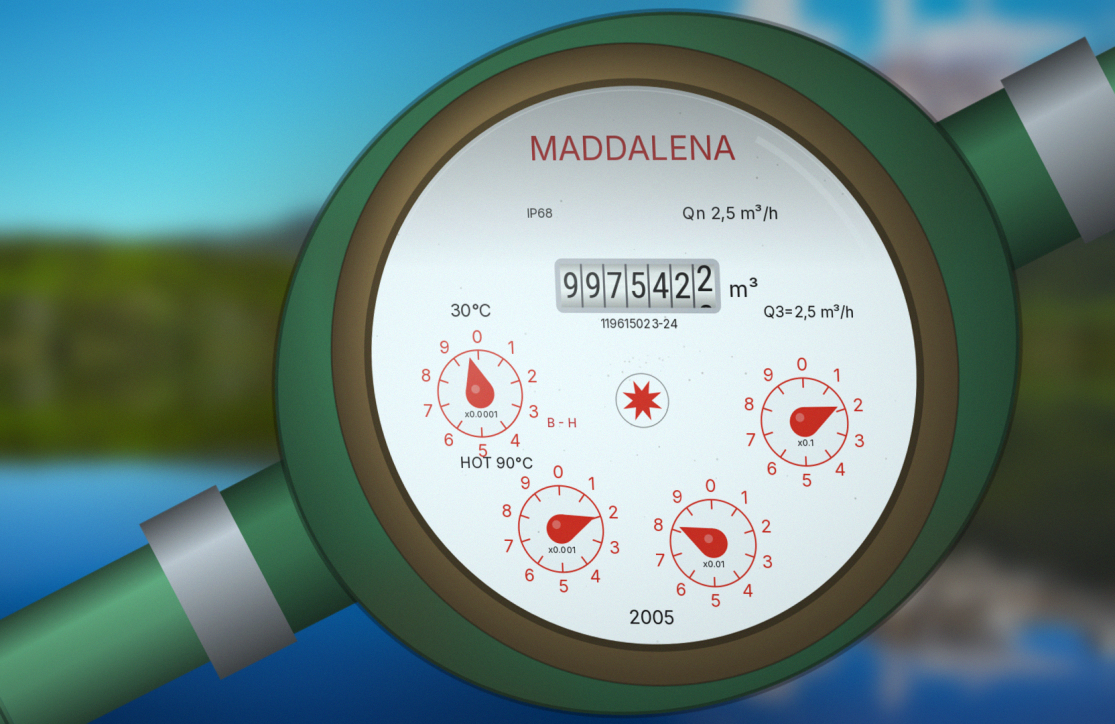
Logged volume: 9975422.1819 m³
